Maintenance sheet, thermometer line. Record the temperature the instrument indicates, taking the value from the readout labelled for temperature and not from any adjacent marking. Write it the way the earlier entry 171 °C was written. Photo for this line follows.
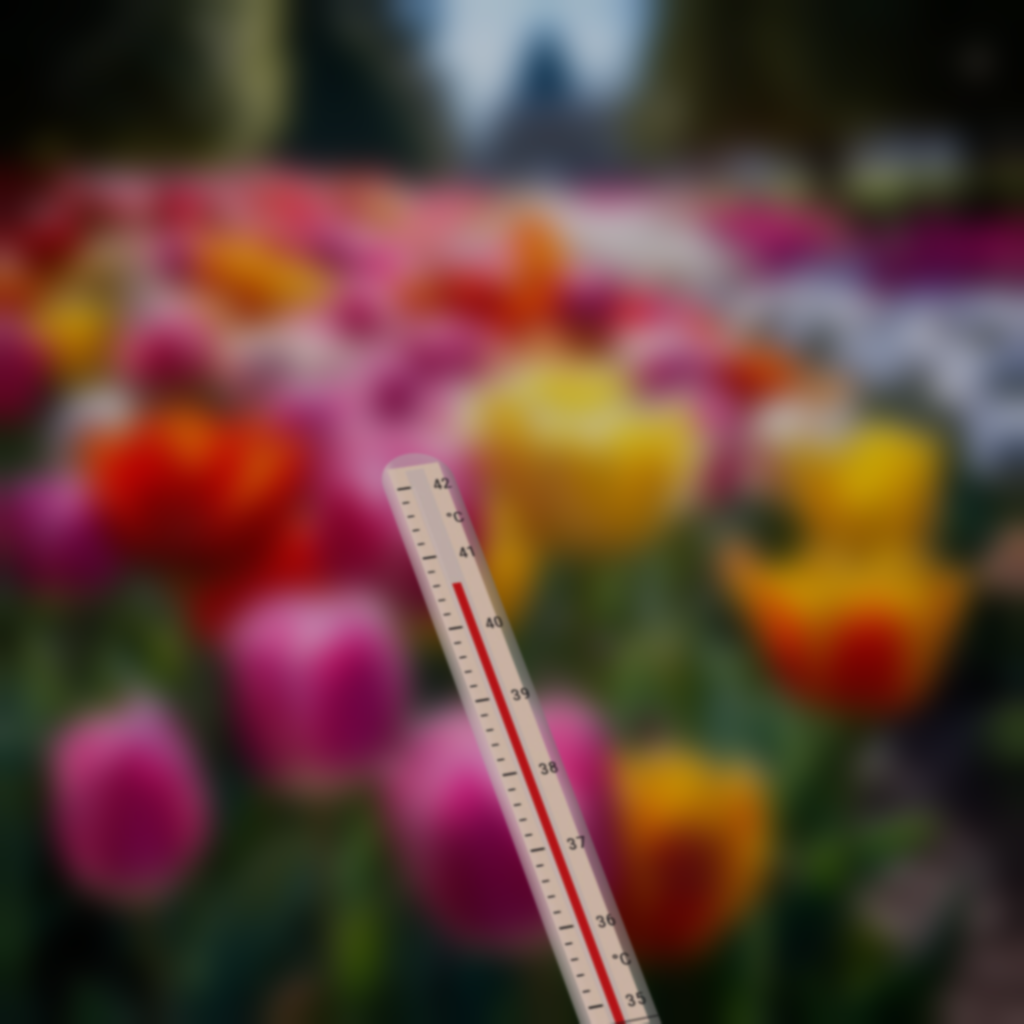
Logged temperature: 40.6 °C
